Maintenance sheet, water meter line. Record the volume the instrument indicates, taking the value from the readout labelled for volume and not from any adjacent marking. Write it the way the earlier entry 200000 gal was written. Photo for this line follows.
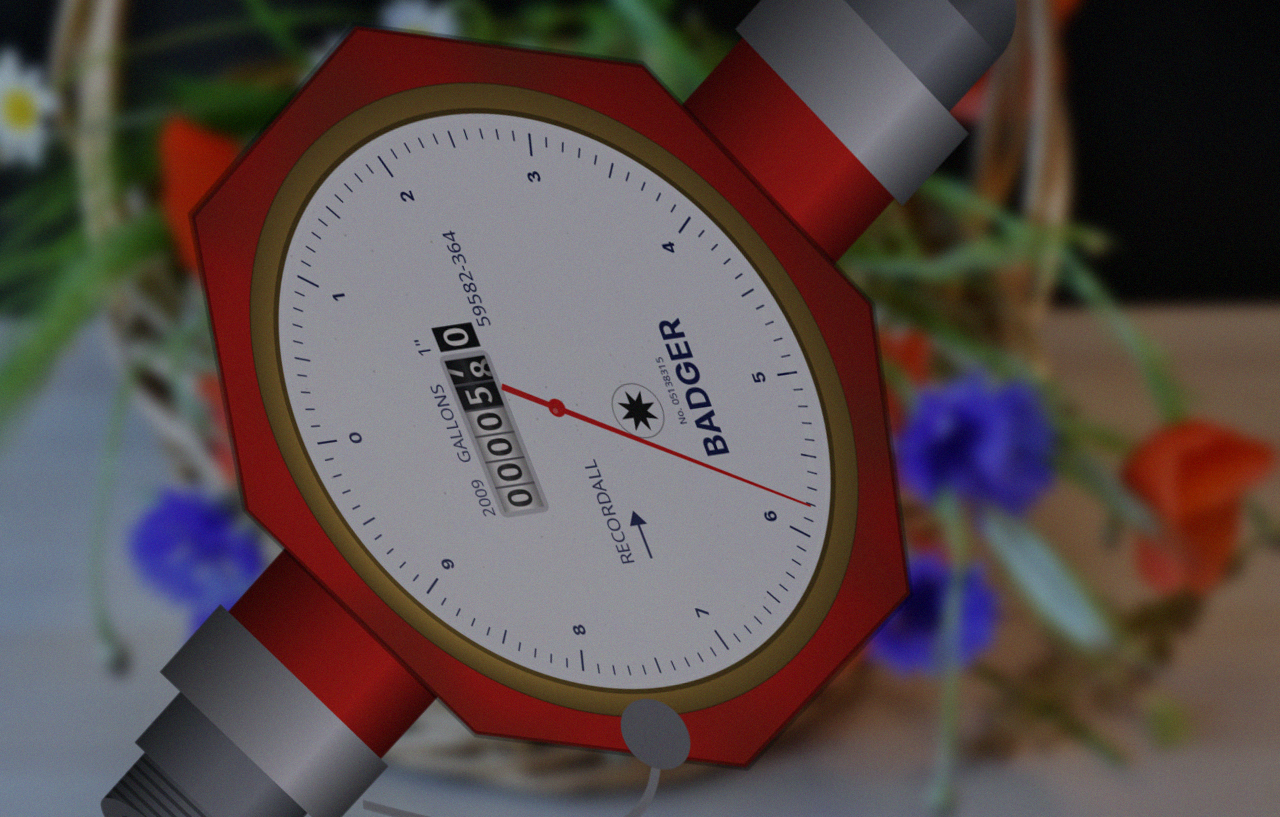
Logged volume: 575.8 gal
